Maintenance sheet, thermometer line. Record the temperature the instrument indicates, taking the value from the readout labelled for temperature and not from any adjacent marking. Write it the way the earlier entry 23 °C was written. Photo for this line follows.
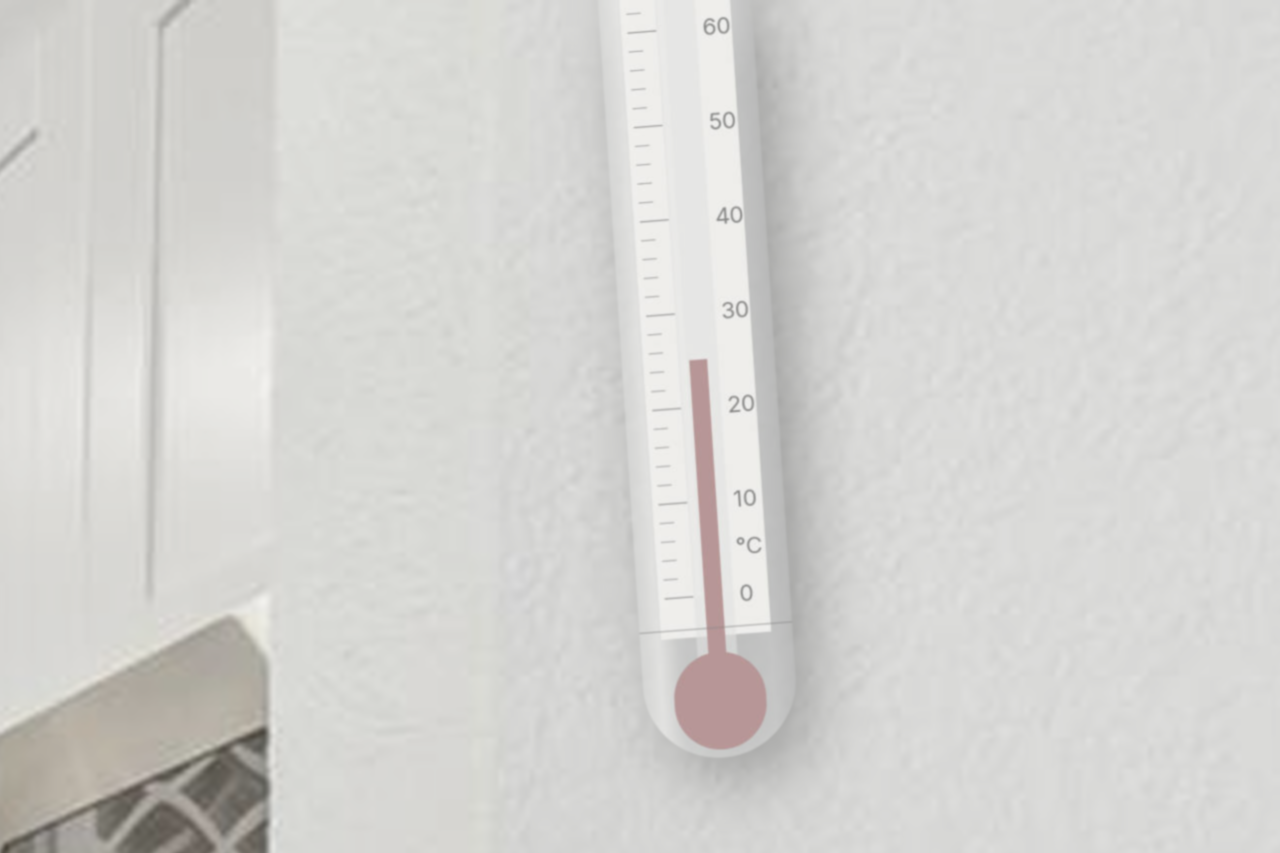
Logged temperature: 25 °C
